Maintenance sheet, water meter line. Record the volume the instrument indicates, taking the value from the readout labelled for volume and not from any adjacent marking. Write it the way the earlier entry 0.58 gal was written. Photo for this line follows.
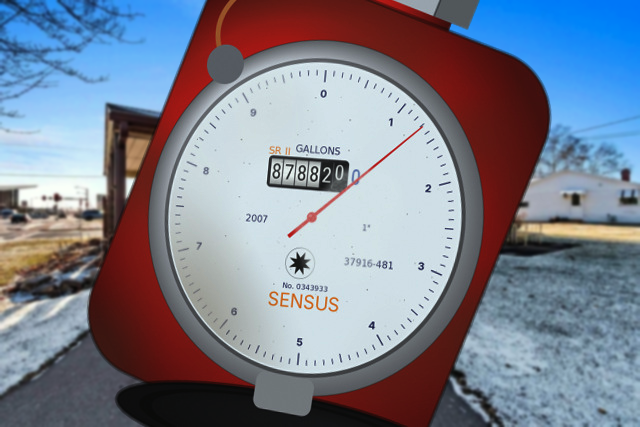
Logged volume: 8788201.3 gal
